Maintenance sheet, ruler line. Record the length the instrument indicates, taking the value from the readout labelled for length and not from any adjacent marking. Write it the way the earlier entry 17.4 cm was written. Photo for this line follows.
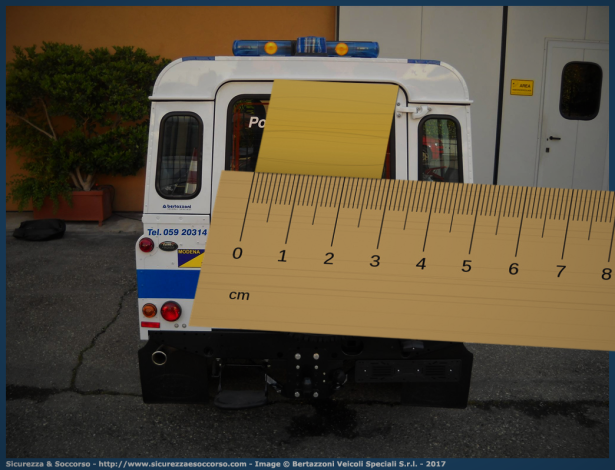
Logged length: 2.8 cm
